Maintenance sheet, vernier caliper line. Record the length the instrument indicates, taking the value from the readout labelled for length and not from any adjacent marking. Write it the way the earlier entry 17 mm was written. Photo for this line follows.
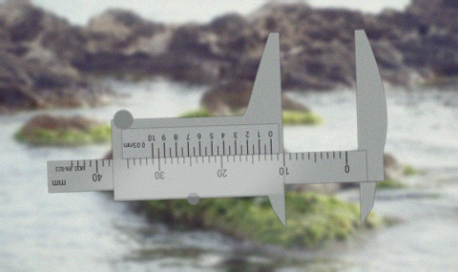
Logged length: 12.0 mm
